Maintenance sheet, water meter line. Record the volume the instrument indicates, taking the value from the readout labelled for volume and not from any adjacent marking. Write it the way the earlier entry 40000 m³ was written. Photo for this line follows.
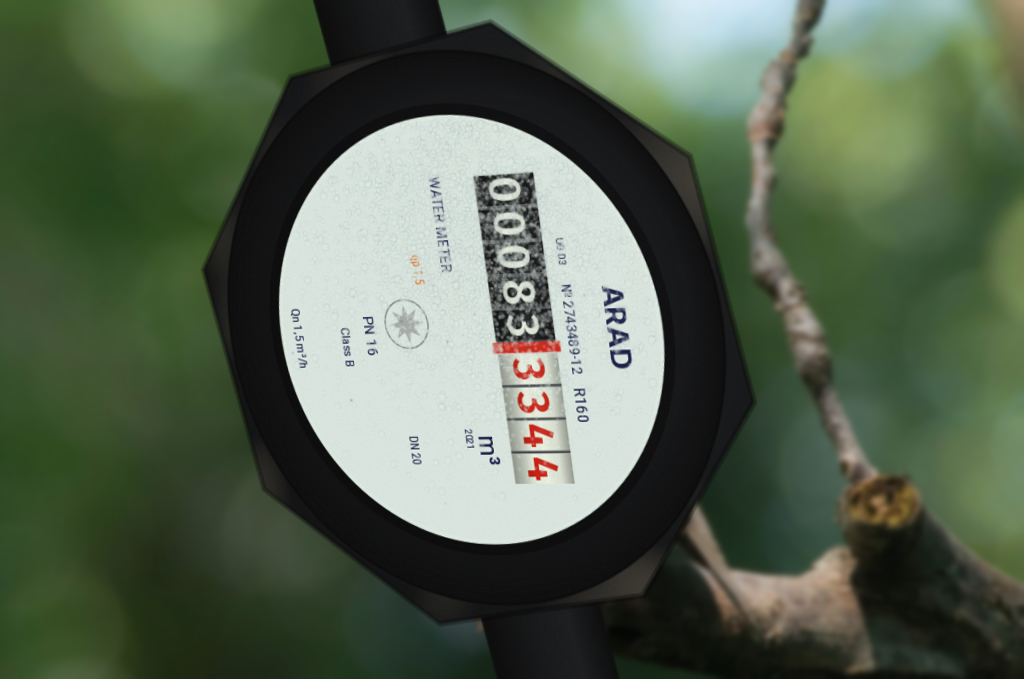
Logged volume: 83.3344 m³
